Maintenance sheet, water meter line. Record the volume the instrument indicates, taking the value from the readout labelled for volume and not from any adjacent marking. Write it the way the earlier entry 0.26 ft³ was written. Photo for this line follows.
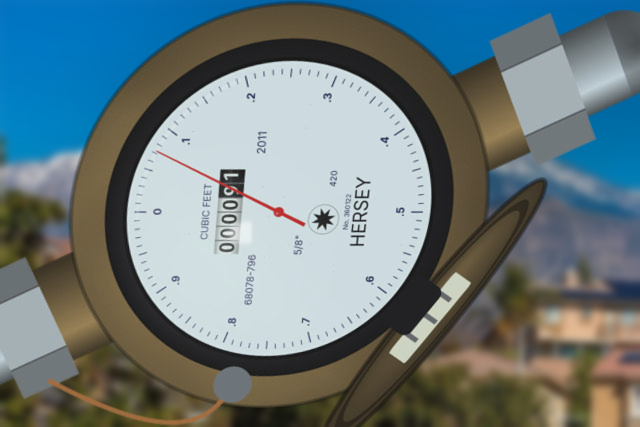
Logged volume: 91.07 ft³
